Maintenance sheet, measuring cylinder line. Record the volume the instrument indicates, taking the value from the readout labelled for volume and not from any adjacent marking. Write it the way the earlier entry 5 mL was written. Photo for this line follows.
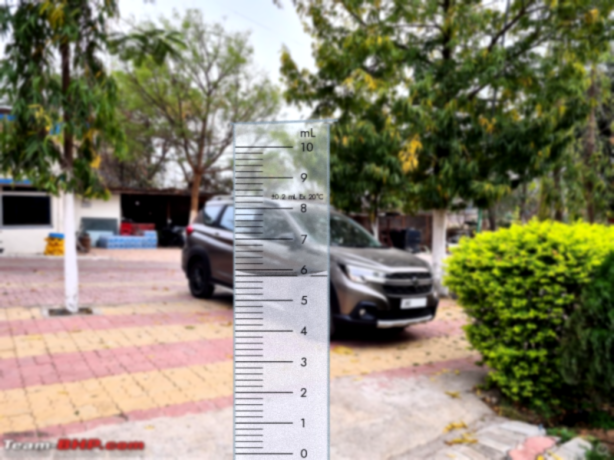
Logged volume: 5.8 mL
